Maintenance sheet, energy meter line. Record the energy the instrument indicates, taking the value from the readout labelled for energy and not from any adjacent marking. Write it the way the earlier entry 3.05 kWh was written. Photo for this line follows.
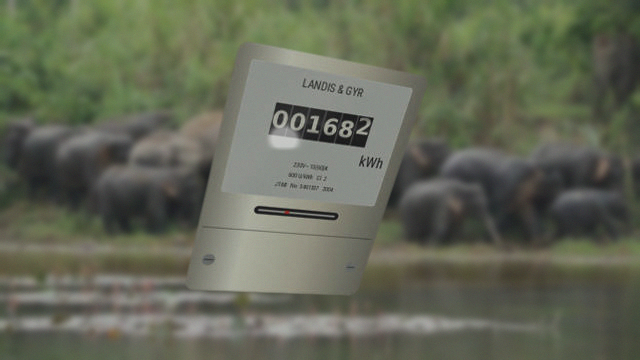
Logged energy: 1682 kWh
